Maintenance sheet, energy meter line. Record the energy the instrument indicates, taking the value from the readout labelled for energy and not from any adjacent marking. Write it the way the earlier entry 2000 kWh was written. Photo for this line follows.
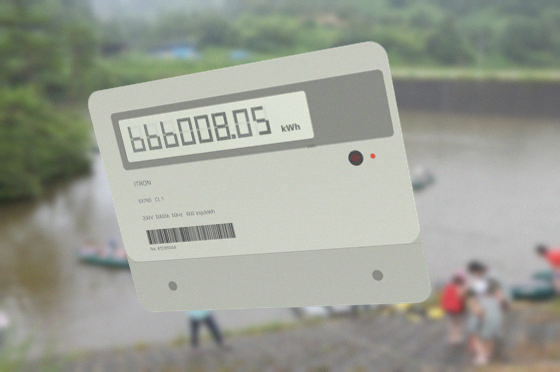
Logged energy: 666008.05 kWh
